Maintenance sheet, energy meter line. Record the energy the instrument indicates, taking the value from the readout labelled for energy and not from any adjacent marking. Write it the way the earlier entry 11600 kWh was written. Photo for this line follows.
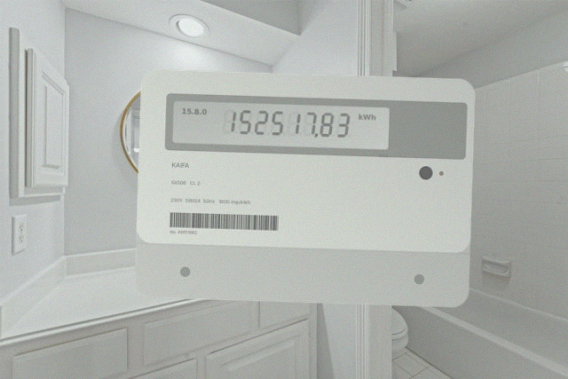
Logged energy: 152517.83 kWh
